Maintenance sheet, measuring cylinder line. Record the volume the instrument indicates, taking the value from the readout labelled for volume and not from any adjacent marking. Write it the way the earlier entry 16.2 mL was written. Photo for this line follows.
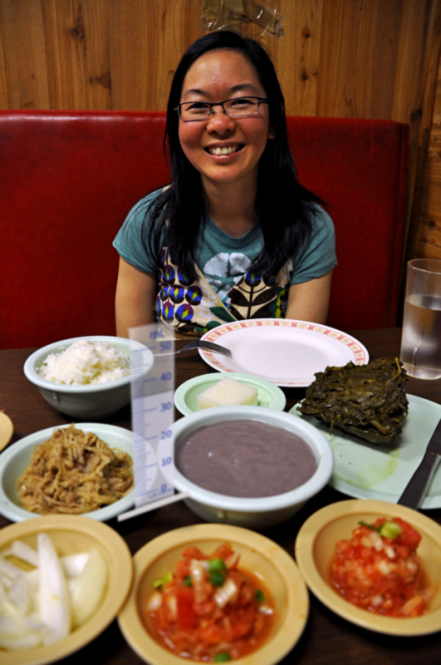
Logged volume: 35 mL
